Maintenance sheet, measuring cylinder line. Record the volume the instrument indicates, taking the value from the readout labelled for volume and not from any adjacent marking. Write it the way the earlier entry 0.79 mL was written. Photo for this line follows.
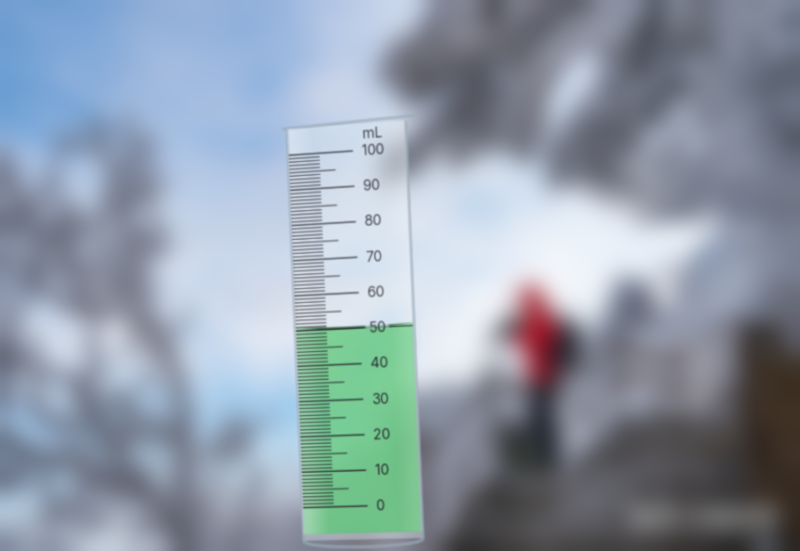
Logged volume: 50 mL
